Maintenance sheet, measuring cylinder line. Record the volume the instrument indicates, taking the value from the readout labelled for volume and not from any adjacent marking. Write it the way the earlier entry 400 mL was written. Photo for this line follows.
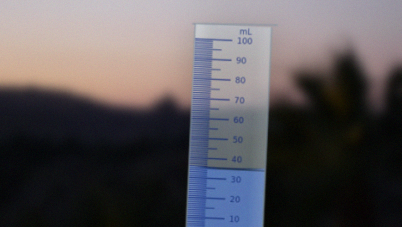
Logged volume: 35 mL
